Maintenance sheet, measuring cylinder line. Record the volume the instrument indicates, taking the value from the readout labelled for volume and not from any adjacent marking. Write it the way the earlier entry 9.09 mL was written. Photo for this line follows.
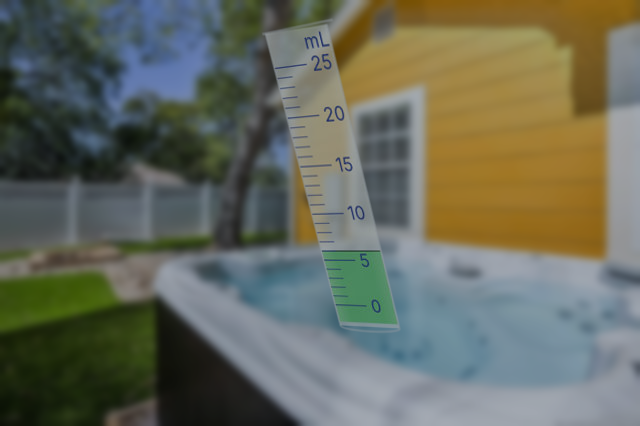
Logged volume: 6 mL
